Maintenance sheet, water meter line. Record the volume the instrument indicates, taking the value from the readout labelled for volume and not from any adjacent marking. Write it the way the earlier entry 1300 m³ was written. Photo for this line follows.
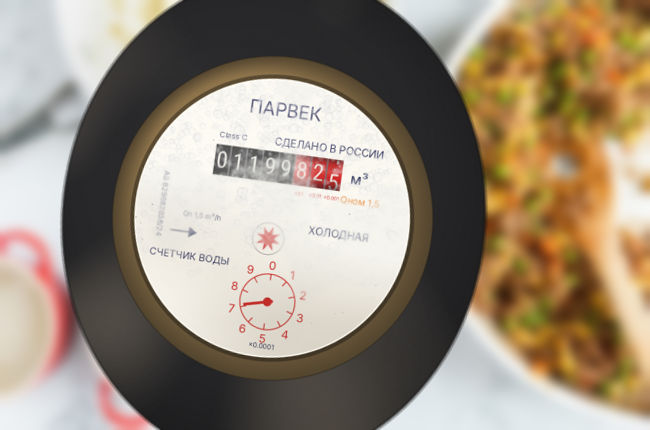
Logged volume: 1199.8247 m³
